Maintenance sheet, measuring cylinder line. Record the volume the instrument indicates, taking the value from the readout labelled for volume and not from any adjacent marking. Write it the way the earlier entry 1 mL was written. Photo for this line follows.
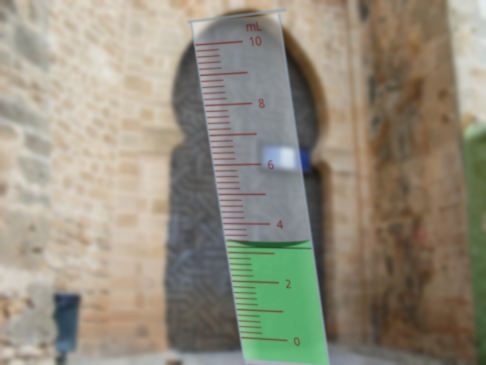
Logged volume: 3.2 mL
